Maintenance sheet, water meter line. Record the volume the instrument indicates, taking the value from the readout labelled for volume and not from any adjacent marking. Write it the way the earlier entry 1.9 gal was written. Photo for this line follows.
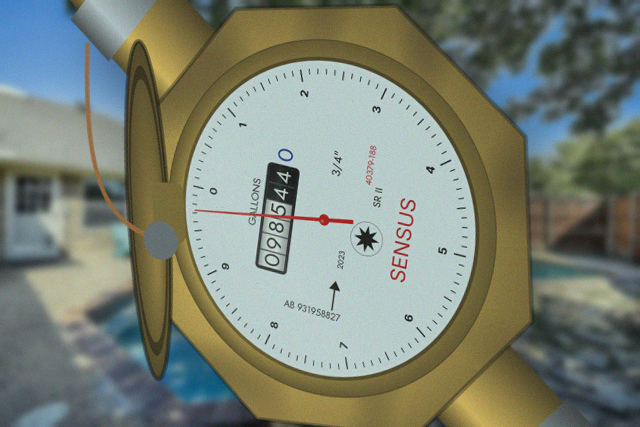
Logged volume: 985439.7 gal
